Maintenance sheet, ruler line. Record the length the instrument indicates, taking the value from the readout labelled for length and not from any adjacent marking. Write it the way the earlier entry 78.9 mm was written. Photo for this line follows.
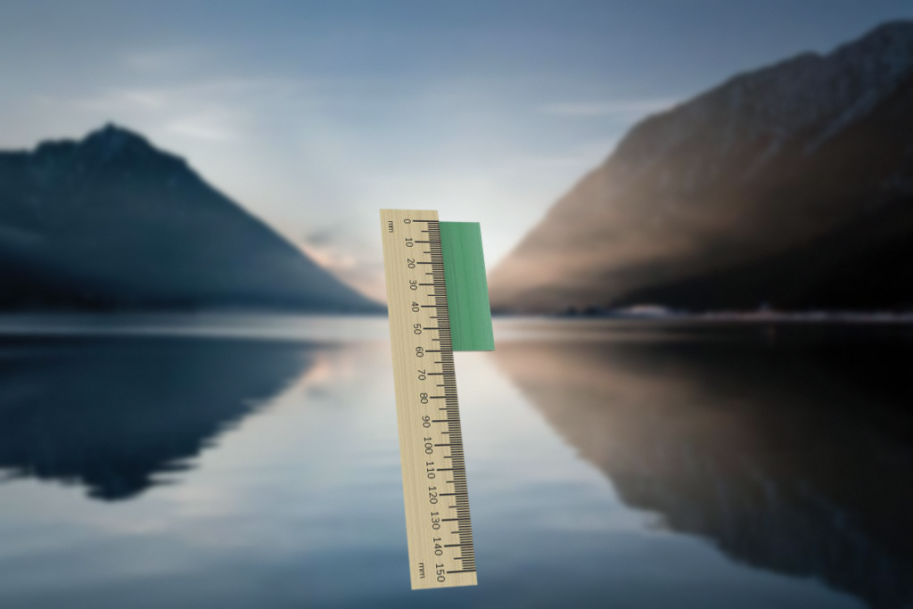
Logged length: 60 mm
